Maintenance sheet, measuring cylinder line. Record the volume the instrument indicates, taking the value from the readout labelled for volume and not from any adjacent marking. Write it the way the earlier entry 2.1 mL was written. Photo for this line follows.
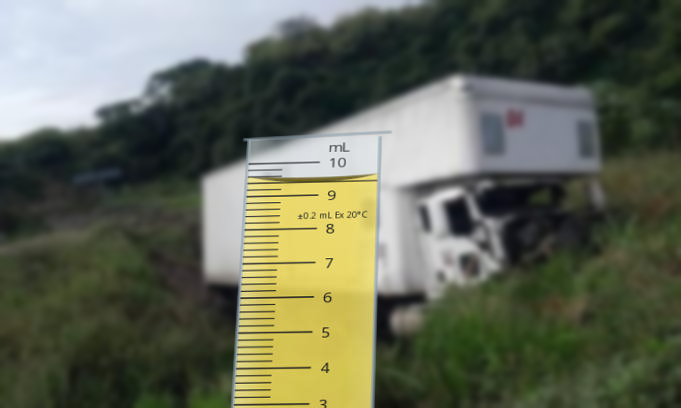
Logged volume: 9.4 mL
